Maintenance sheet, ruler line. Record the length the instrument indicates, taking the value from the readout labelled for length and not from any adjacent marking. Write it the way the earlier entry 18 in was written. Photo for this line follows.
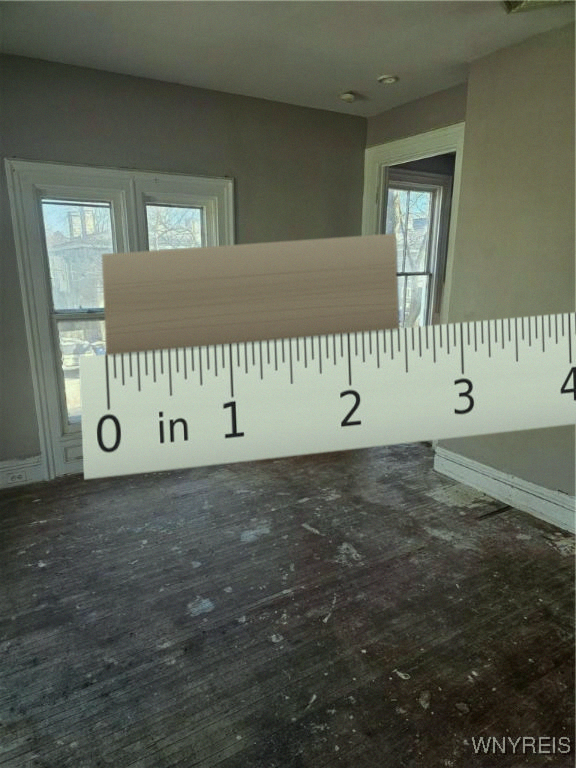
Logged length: 2.4375 in
